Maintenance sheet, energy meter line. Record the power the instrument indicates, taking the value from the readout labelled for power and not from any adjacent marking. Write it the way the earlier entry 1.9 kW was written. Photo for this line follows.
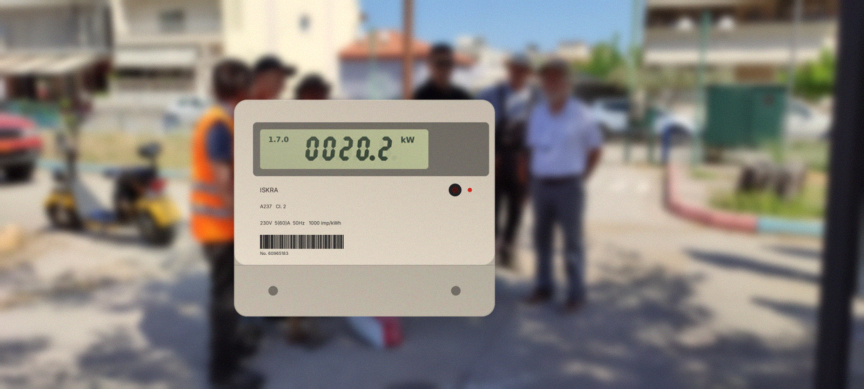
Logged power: 20.2 kW
